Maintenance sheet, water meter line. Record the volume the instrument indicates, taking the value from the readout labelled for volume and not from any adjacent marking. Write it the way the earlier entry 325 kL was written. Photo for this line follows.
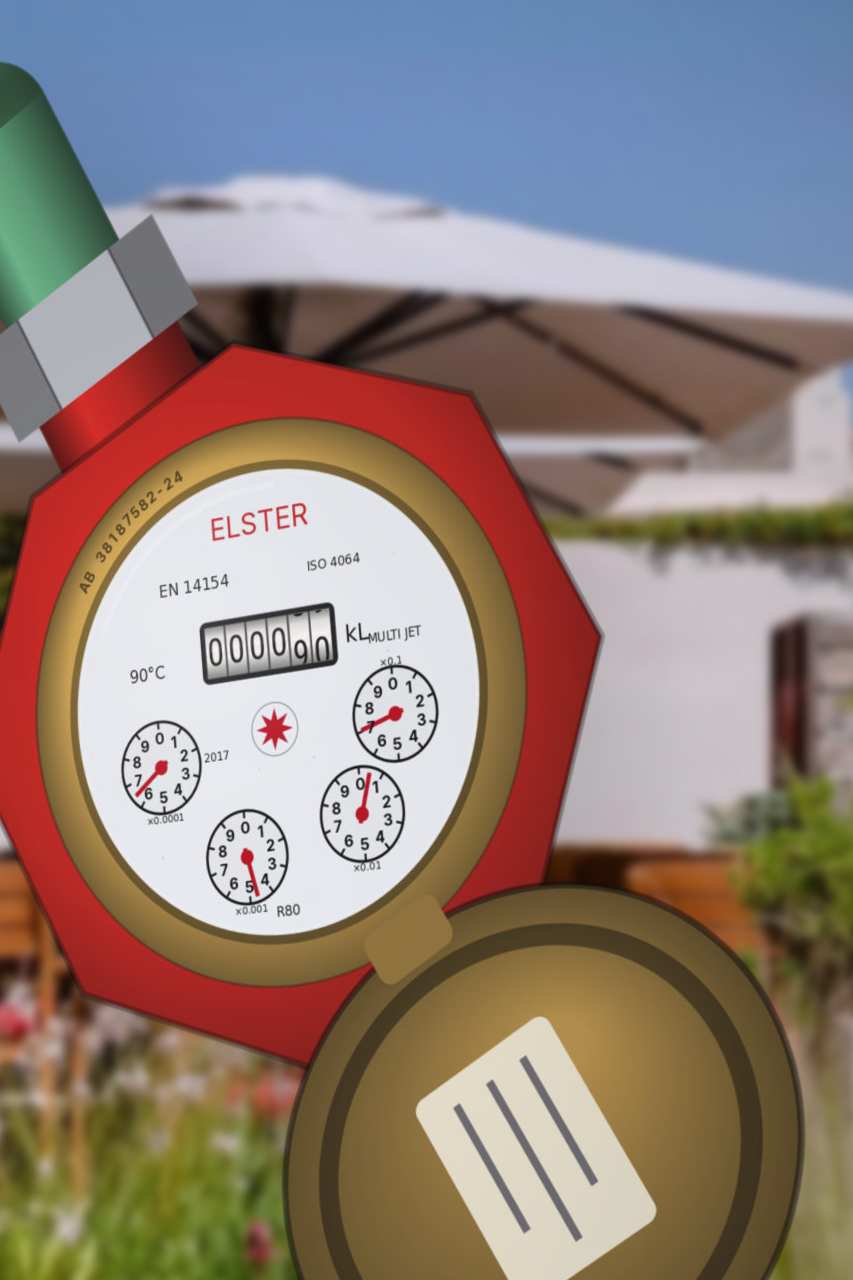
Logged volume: 89.7046 kL
